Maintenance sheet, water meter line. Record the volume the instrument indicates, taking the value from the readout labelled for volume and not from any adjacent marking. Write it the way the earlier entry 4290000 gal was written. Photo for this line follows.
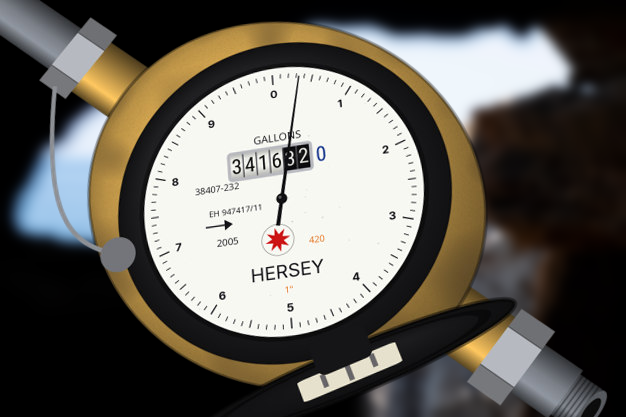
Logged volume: 3416320.3 gal
